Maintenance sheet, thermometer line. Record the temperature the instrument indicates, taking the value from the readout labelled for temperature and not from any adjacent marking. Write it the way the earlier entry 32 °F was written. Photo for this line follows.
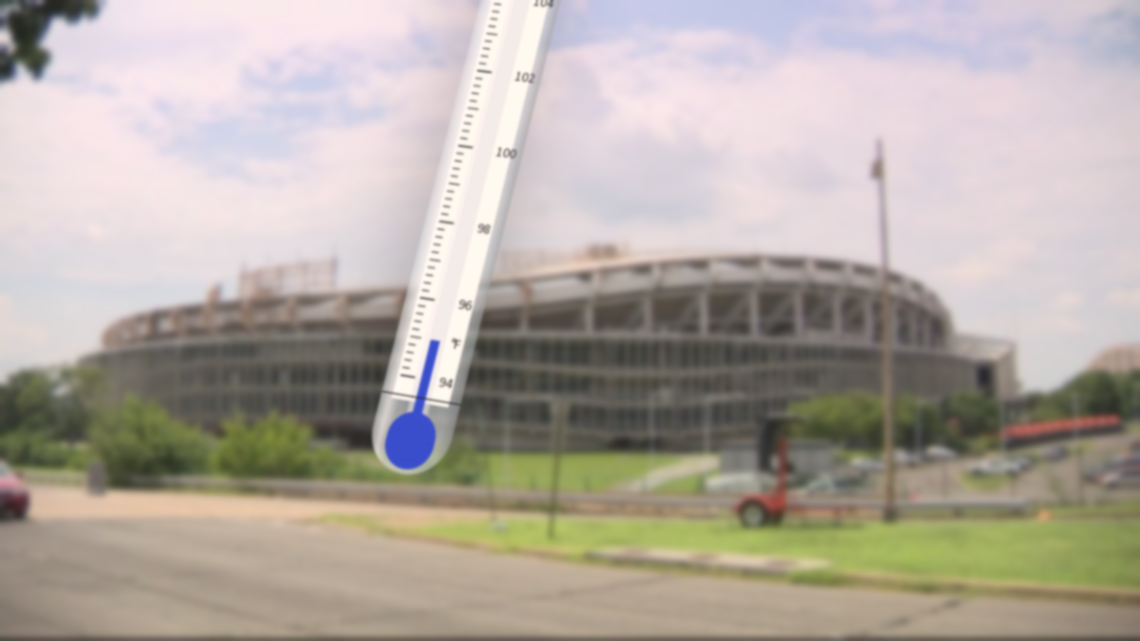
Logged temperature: 95 °F
